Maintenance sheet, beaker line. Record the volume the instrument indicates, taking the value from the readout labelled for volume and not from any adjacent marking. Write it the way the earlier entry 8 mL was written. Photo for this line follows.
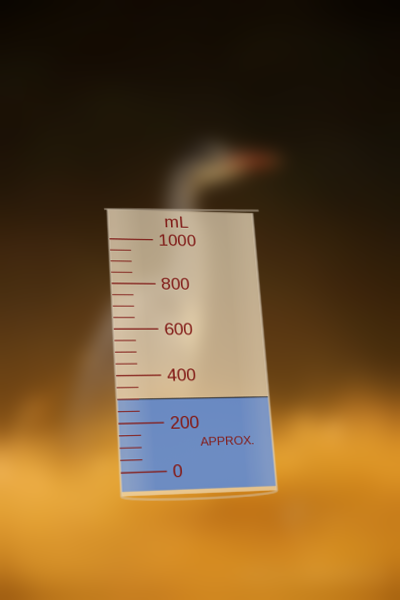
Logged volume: 300 mL
